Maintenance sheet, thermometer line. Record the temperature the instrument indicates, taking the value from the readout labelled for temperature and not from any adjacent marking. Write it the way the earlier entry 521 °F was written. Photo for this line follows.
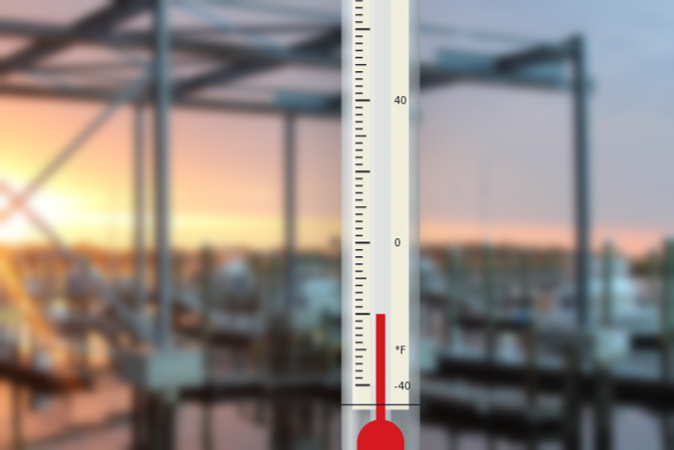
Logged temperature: -20 °F
